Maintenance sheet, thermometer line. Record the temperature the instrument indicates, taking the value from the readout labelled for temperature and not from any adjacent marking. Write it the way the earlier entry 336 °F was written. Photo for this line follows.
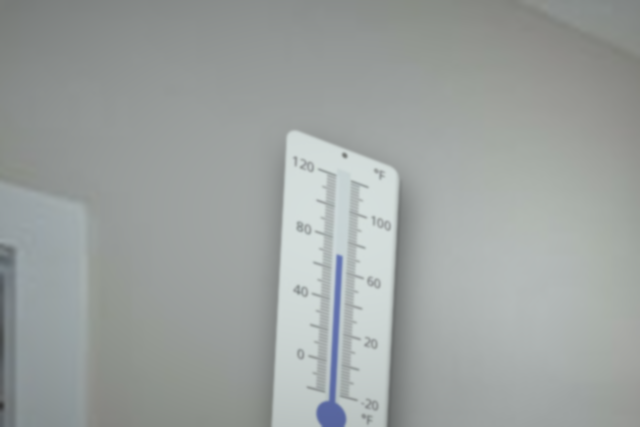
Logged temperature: 70 °F
